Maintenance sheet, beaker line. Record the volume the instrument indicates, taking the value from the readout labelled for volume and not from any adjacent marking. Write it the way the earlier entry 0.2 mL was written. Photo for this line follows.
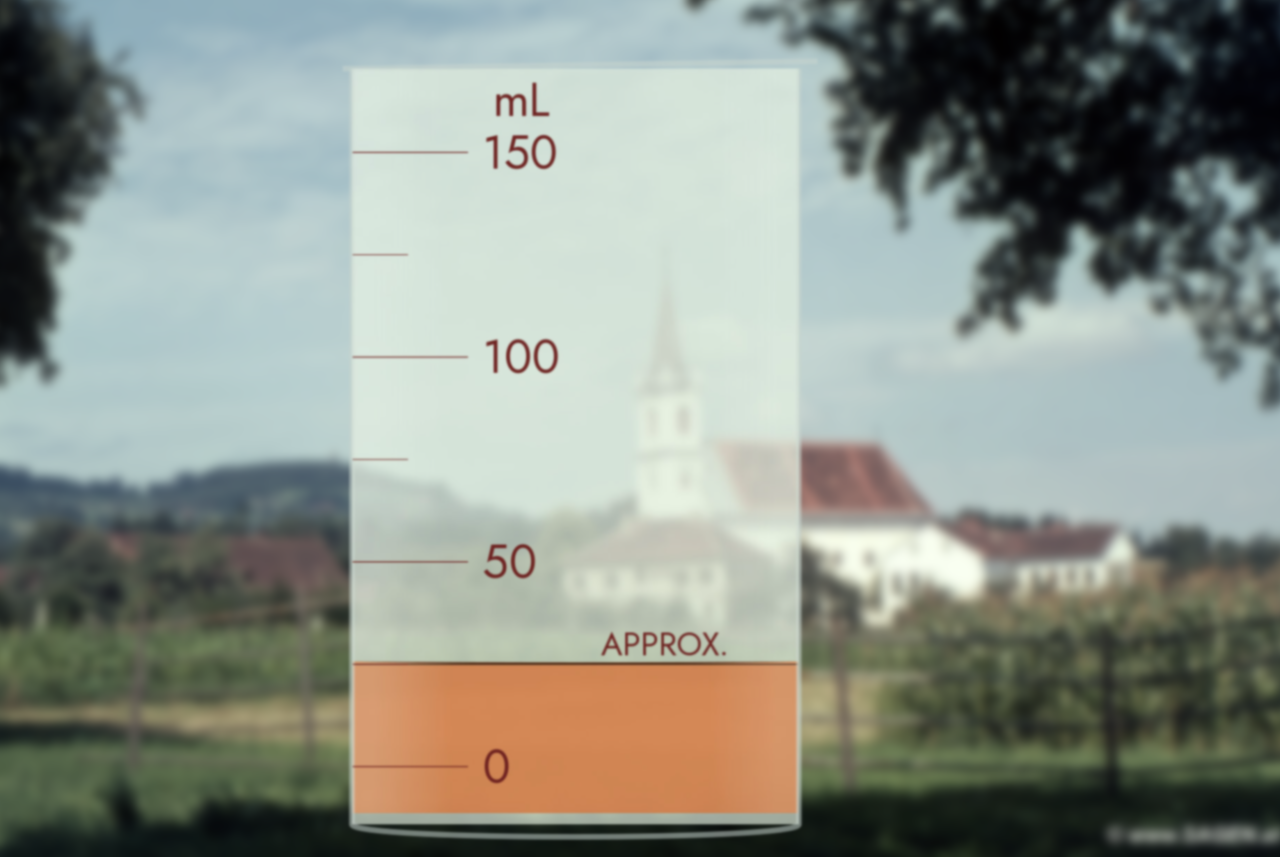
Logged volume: 25 mL
